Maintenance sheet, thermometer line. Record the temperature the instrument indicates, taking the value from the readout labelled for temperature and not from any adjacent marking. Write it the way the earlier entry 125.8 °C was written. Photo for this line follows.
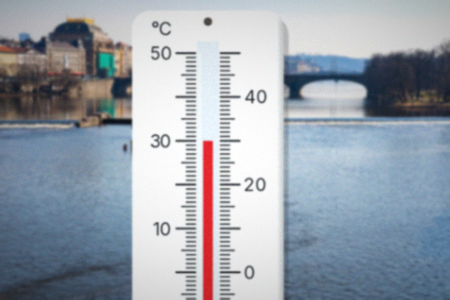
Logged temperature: 30 °C
